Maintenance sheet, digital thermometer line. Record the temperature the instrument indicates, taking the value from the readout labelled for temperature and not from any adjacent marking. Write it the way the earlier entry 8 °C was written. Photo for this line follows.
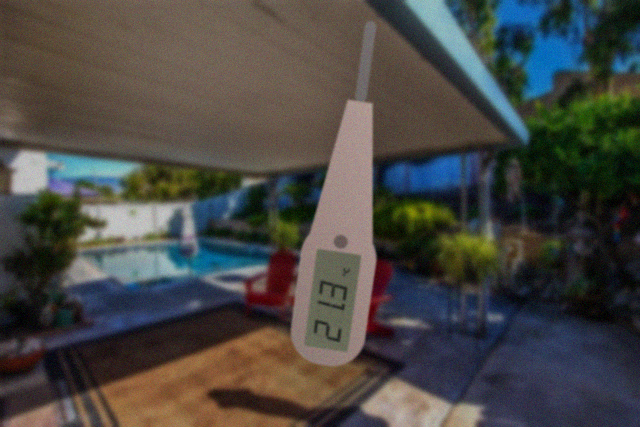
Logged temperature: 21.3 °C
